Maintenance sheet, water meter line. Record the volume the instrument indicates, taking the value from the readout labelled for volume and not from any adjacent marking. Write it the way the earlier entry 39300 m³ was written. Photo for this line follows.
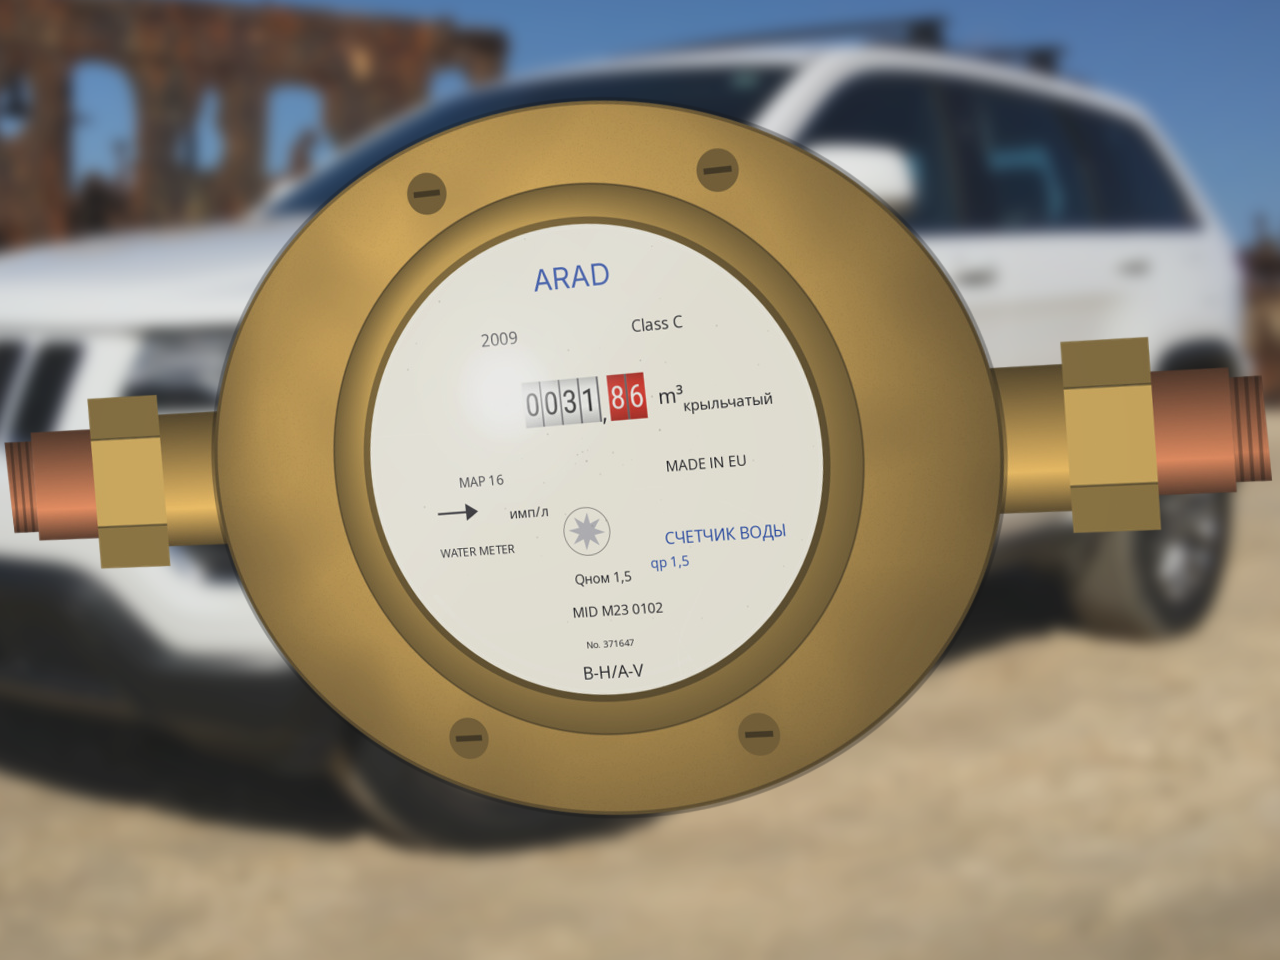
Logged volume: 31.86 m³
